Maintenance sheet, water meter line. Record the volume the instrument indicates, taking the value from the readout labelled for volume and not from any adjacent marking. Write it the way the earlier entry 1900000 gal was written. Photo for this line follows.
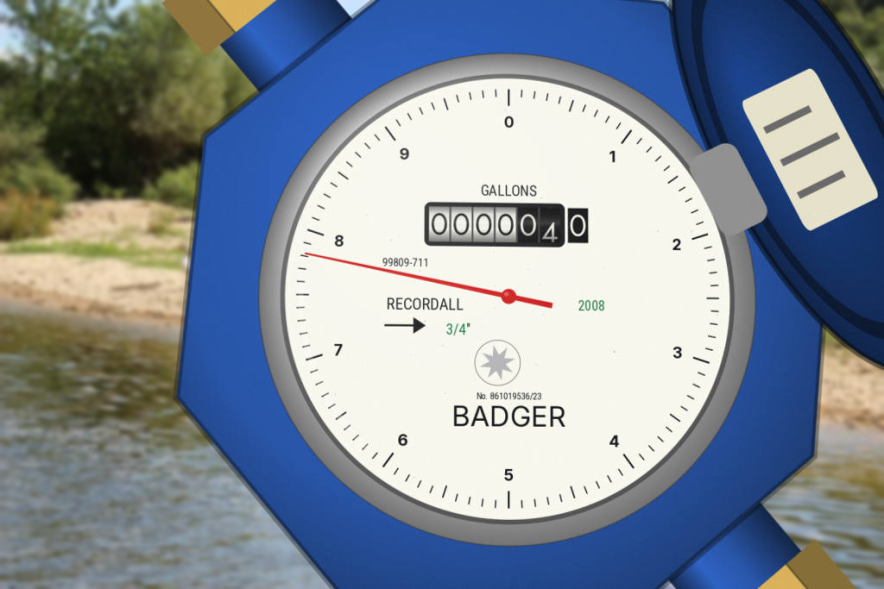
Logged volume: 37.8 gal
